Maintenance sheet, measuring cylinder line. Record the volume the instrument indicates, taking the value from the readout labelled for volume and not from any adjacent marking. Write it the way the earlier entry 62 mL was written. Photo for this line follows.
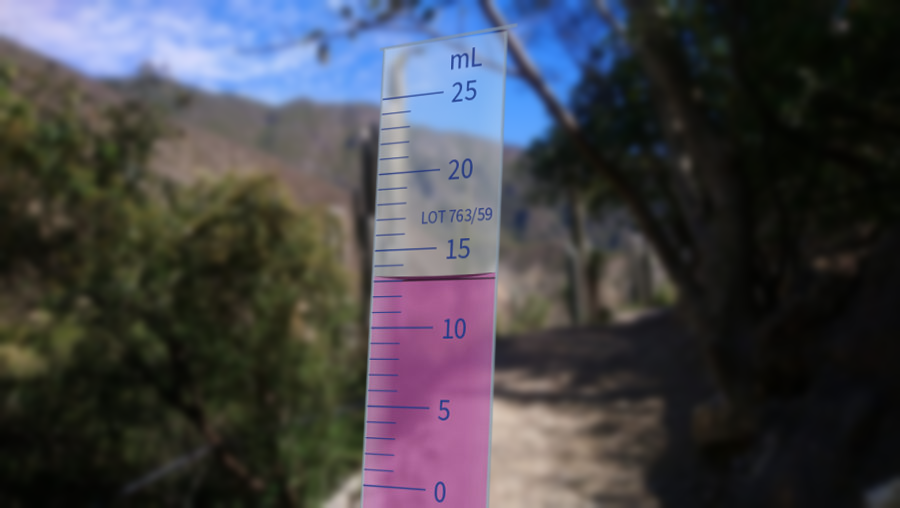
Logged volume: 13 mL
